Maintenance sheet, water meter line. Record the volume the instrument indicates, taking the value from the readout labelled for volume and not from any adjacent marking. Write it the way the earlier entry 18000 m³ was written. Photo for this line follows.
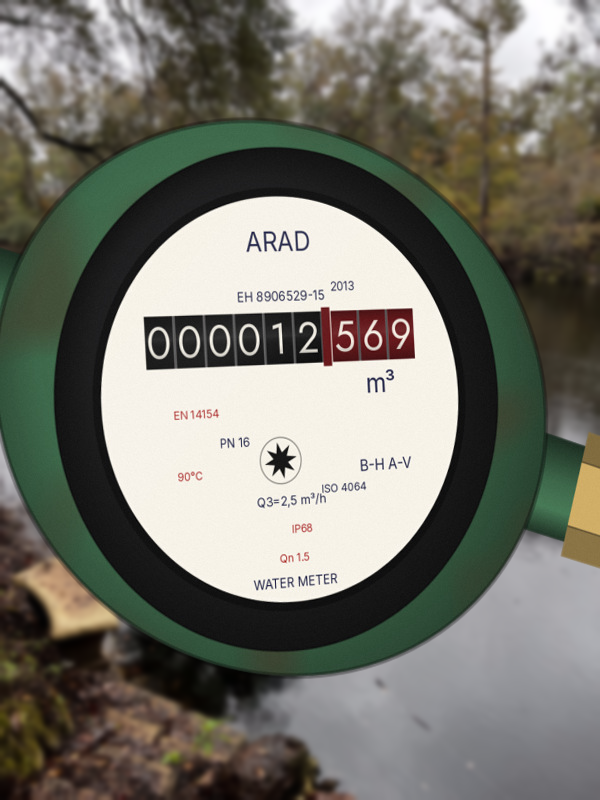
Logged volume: 12.569 m³
